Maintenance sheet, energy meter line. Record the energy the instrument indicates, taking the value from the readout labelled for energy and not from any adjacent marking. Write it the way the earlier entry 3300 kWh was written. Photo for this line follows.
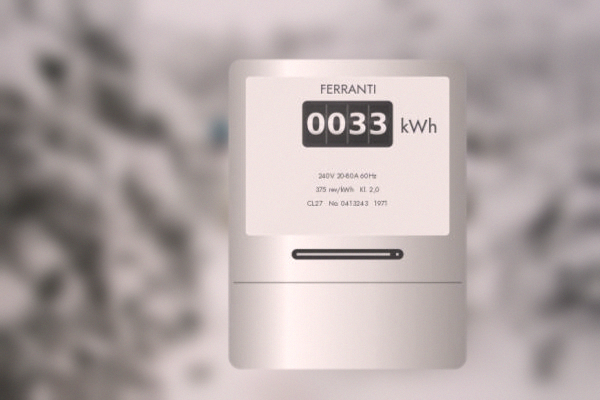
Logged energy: 33 kWh
